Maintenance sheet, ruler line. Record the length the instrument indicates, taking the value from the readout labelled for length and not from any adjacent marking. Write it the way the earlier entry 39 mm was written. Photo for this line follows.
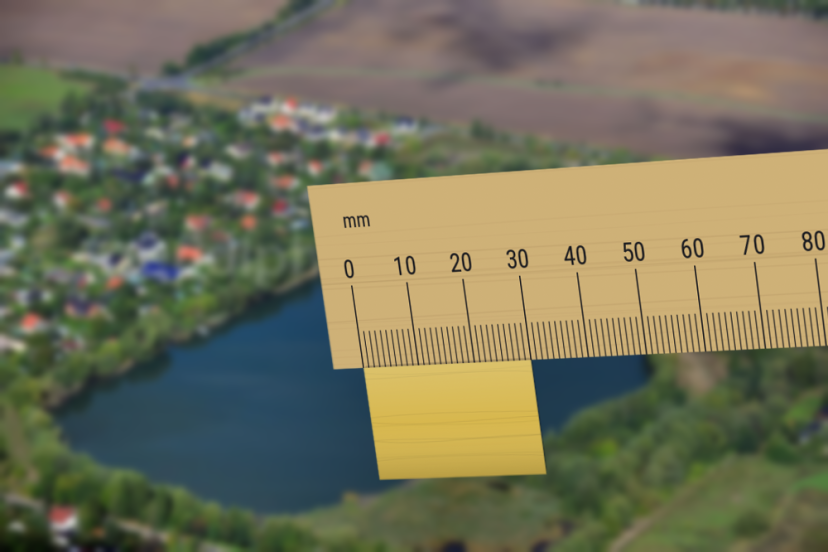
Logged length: 30 mm
